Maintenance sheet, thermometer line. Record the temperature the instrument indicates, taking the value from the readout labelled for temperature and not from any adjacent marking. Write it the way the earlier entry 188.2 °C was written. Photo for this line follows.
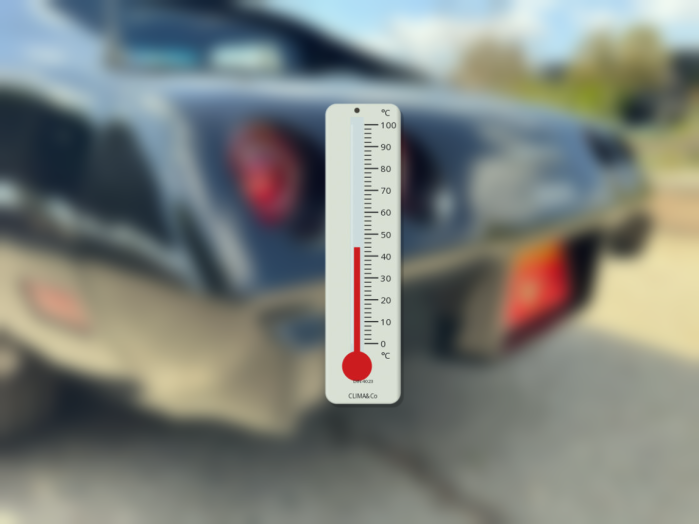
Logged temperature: 44 °C
